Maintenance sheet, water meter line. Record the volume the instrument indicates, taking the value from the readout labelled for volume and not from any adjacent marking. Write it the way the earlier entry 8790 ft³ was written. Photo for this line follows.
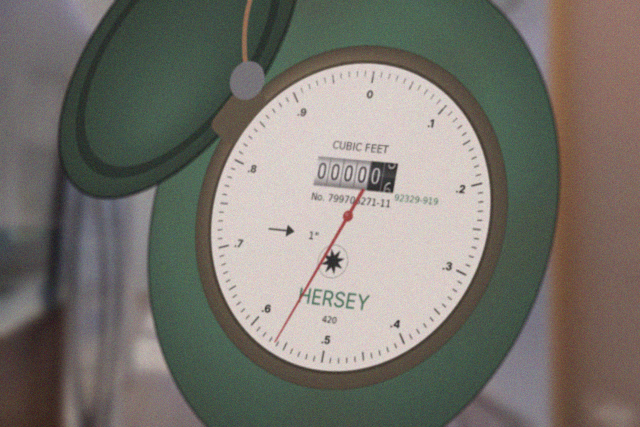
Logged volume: 5.56 ft³
